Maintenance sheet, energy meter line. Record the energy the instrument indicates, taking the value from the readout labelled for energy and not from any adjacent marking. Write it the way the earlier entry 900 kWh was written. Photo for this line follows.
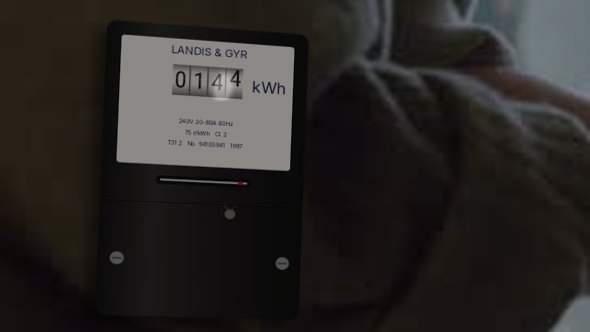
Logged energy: 144 kWh
